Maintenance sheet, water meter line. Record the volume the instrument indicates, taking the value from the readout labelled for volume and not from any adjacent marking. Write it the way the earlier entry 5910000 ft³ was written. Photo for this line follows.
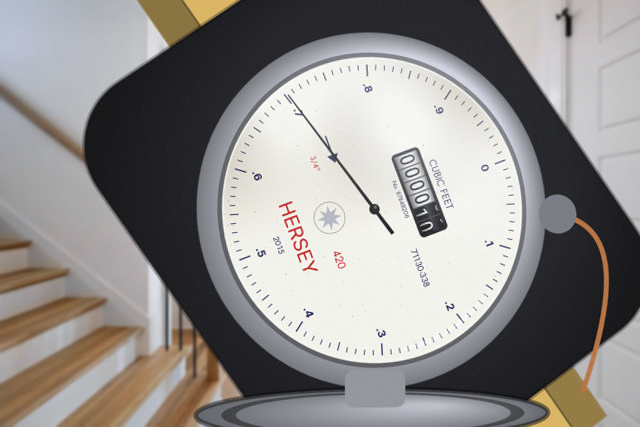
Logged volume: 9.70 ft³
